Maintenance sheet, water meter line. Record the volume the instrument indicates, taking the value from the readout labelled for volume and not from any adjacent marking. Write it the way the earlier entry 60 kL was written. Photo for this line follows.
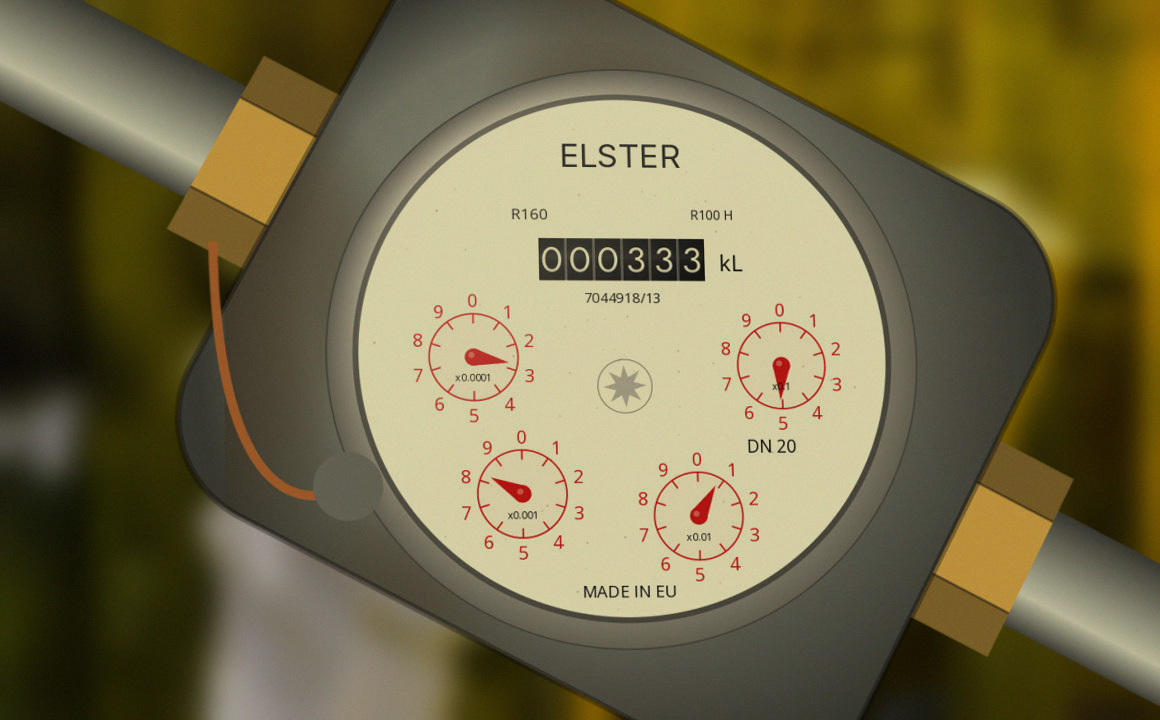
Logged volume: 333.5082 kL
